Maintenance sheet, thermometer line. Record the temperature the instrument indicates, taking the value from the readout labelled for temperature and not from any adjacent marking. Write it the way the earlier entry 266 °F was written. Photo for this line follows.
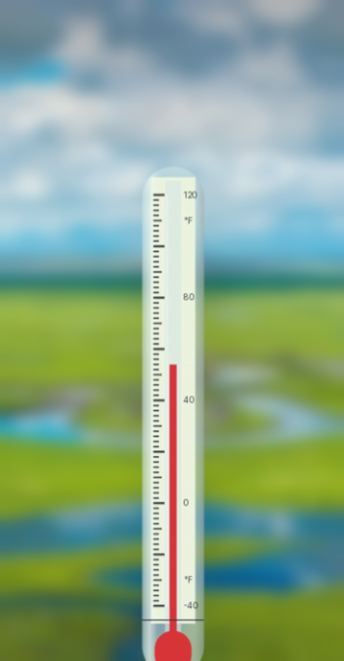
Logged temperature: 54 °F
